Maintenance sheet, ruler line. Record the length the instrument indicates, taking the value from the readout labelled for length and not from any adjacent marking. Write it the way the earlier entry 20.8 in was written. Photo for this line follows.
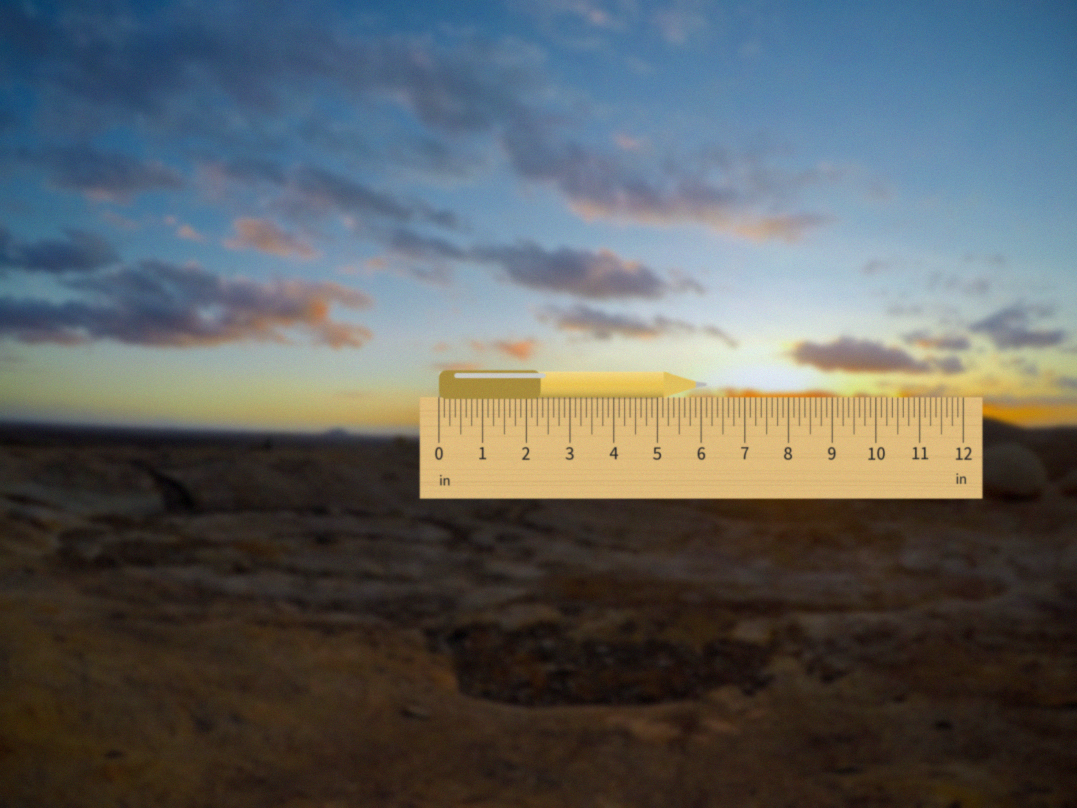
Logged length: 6.125 in
